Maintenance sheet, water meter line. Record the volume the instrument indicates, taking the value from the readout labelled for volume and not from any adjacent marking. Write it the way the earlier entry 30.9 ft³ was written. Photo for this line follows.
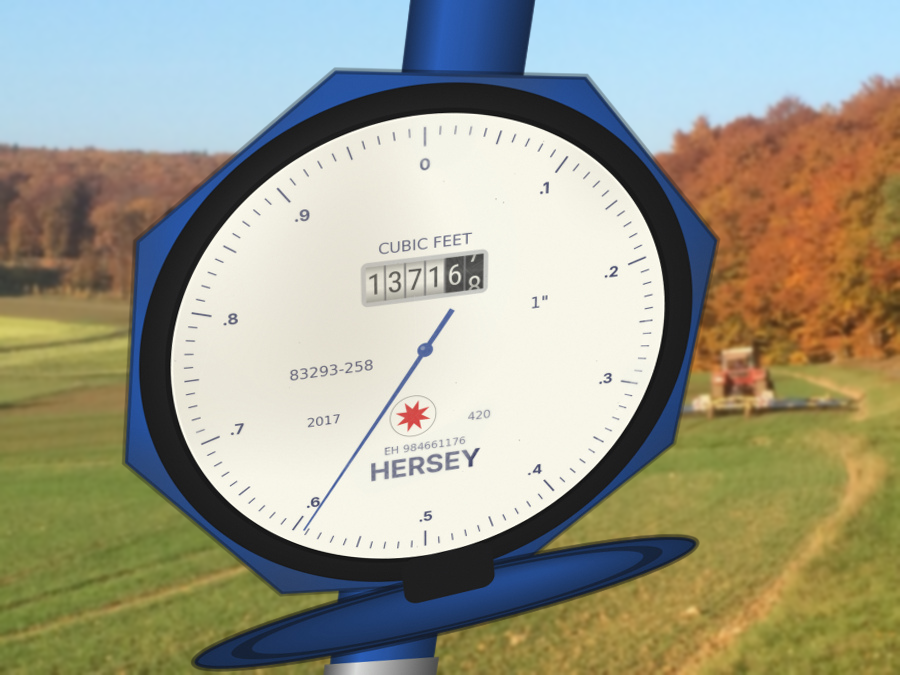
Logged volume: 137167.59 ft³
